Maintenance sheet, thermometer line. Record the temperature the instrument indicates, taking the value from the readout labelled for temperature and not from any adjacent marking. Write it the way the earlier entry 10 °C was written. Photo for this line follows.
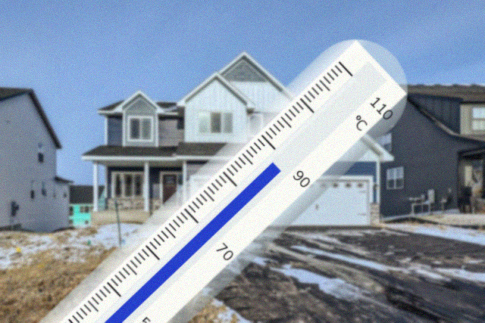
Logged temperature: 88 °C
